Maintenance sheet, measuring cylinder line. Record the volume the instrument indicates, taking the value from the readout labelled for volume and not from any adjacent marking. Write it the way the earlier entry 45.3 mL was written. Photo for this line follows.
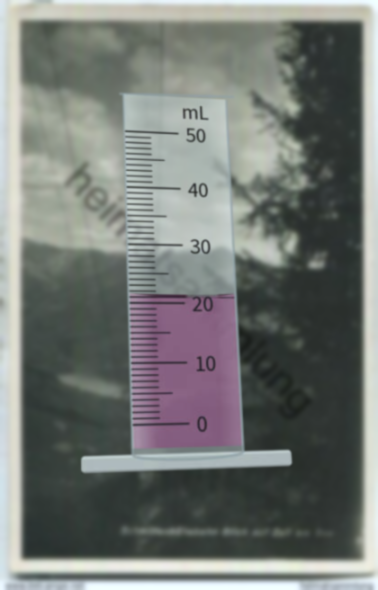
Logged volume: 21 mL
